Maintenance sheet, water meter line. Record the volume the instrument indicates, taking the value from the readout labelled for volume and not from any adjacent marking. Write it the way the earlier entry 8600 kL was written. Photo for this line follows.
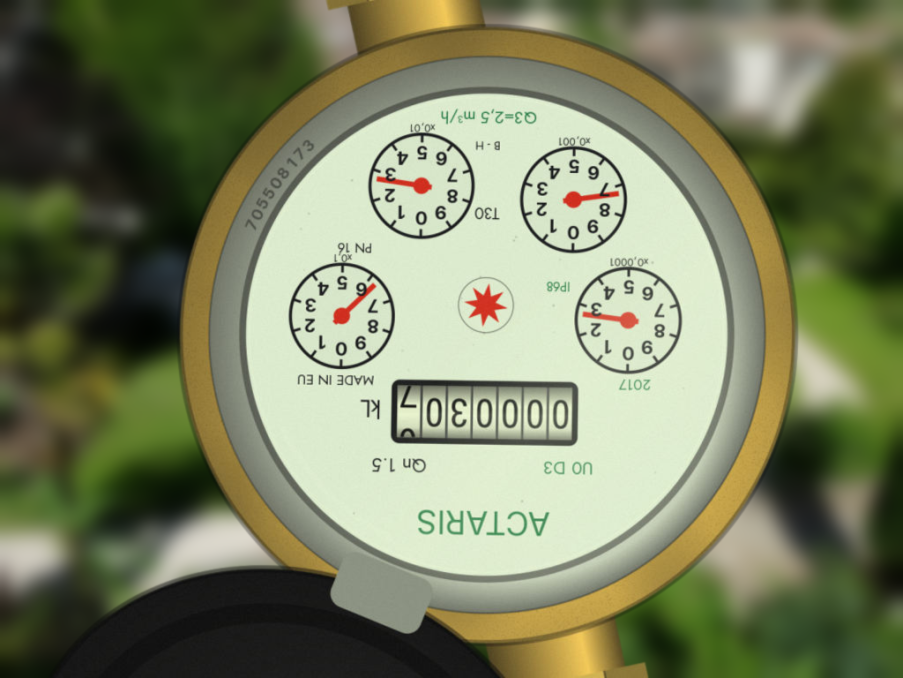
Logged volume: 306.6272 kL
